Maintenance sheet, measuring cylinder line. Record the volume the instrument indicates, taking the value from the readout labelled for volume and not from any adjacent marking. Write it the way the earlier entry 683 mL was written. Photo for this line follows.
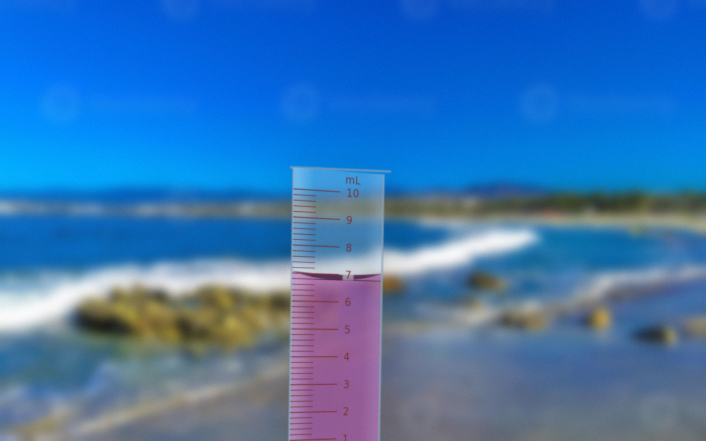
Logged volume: 6.8 mL
